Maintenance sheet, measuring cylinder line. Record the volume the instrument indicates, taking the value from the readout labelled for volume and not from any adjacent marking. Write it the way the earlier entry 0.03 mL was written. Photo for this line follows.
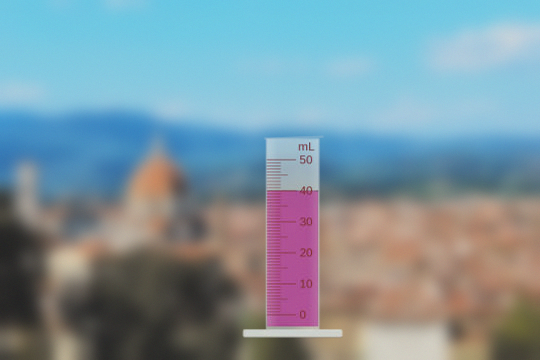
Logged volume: 40 mL
